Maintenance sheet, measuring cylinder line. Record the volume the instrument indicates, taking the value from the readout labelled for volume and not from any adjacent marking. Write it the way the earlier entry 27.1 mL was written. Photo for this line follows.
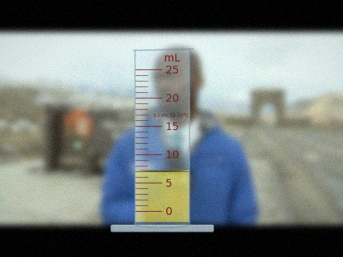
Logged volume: 7 mL
